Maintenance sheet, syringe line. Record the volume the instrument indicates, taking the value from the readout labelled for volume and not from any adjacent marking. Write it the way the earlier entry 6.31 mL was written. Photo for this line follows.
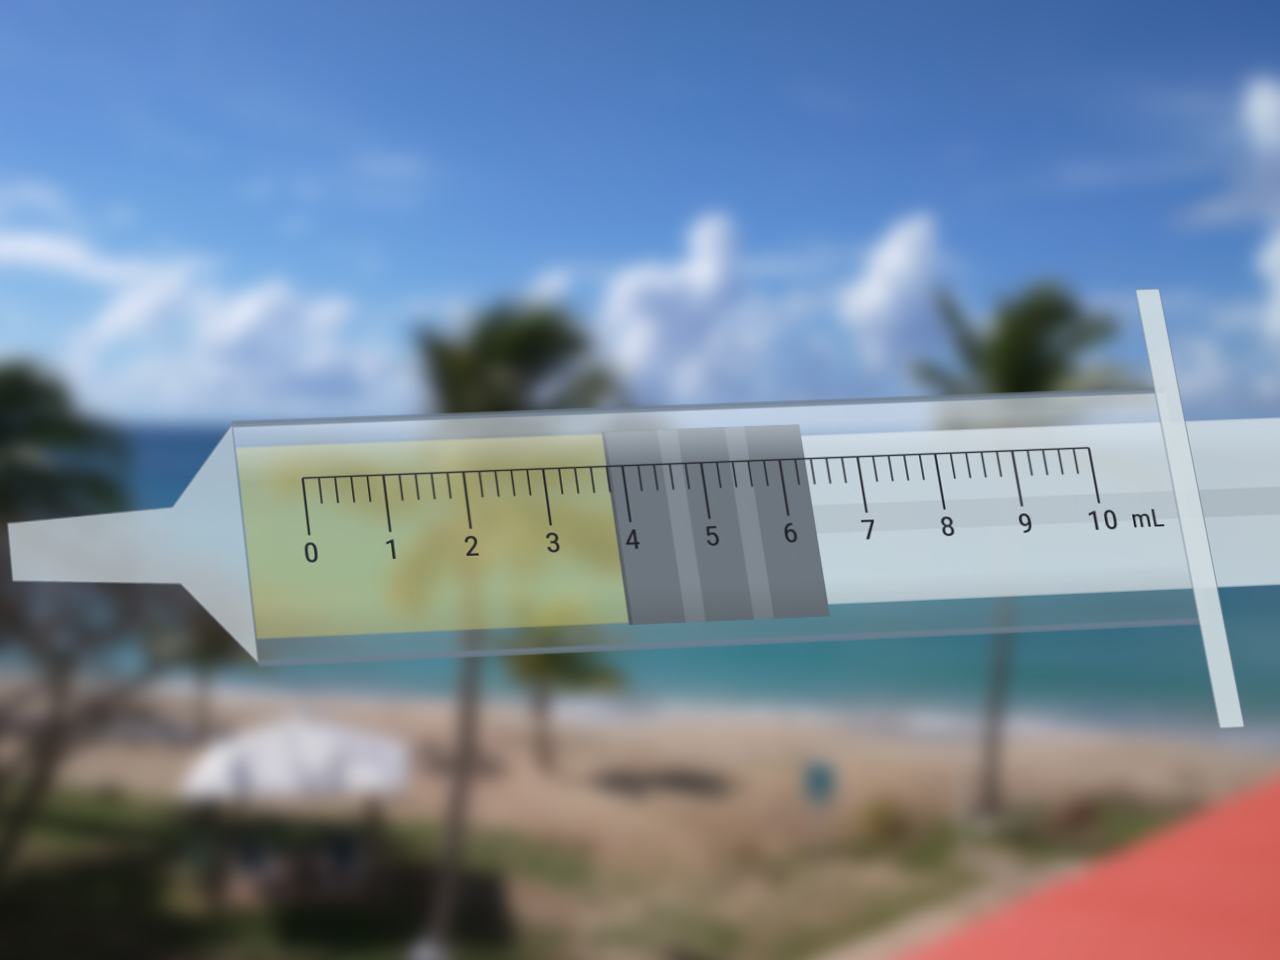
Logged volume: 3.8 mL
